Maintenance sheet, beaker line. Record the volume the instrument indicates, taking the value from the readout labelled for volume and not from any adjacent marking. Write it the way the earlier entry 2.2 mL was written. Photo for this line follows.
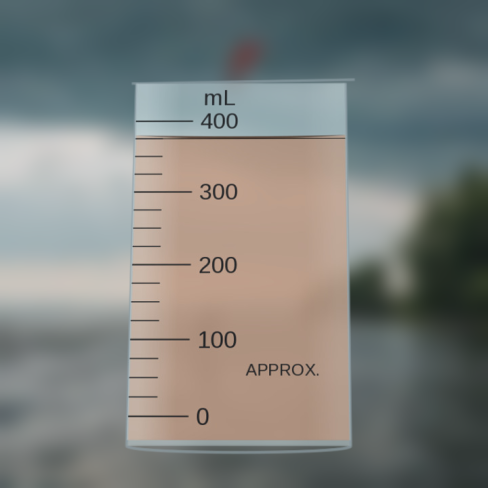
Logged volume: 375 mL
